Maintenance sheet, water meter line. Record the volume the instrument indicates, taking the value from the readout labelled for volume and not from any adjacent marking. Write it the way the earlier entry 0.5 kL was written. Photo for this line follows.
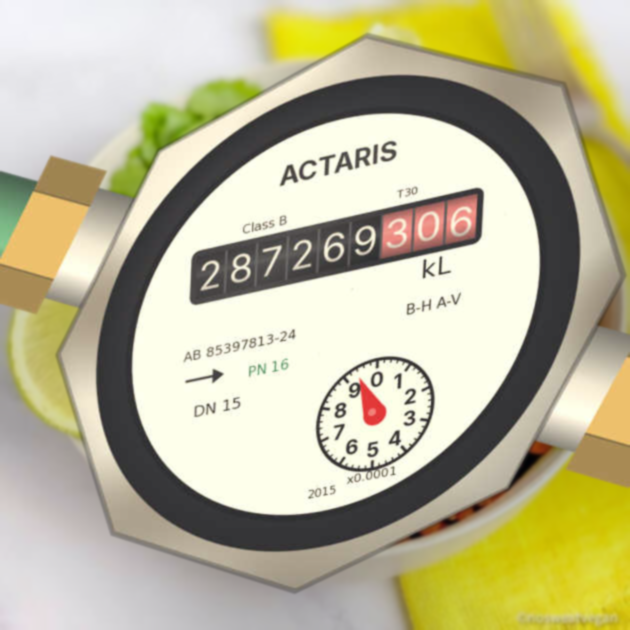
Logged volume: 287269.3059 kL
